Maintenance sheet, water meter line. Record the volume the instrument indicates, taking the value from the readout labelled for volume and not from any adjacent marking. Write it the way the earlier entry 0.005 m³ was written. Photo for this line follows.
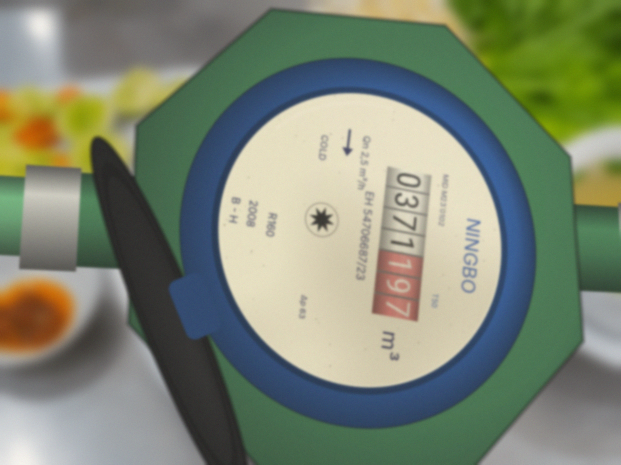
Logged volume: 371.197 m³
